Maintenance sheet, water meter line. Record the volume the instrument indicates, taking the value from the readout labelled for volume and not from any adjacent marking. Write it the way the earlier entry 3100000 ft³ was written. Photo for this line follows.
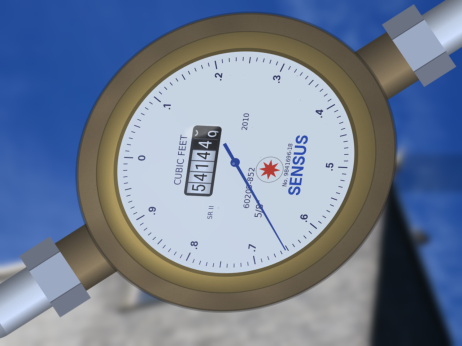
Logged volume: 541448.65 ft³
